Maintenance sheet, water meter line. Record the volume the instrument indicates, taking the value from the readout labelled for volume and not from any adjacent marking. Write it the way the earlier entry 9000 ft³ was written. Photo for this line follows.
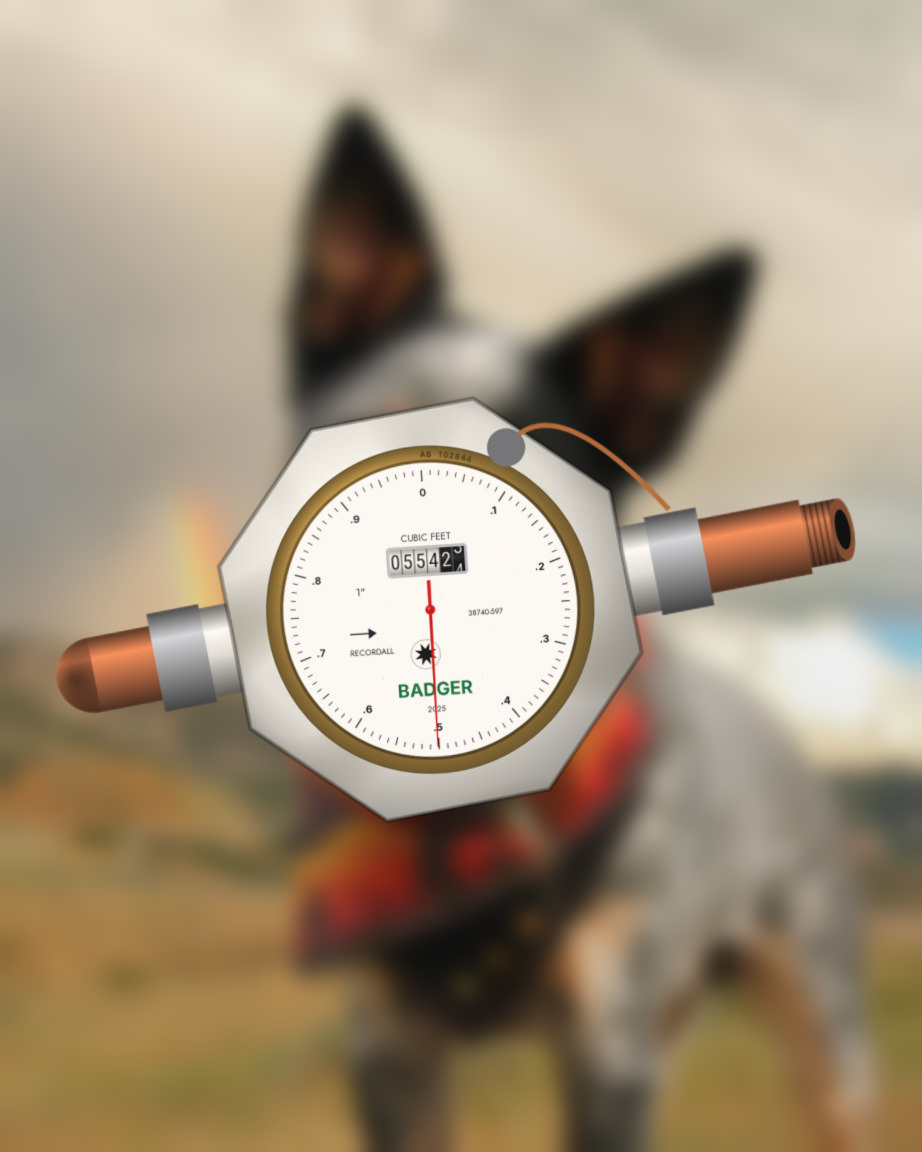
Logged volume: 55423.50 ft³
